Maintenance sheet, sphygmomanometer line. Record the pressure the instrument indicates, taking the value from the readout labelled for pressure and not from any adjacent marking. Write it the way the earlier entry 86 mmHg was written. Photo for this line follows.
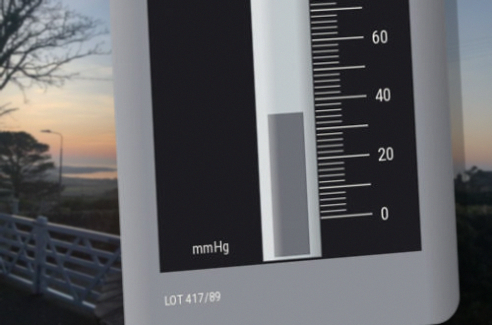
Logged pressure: 36 mmHg
